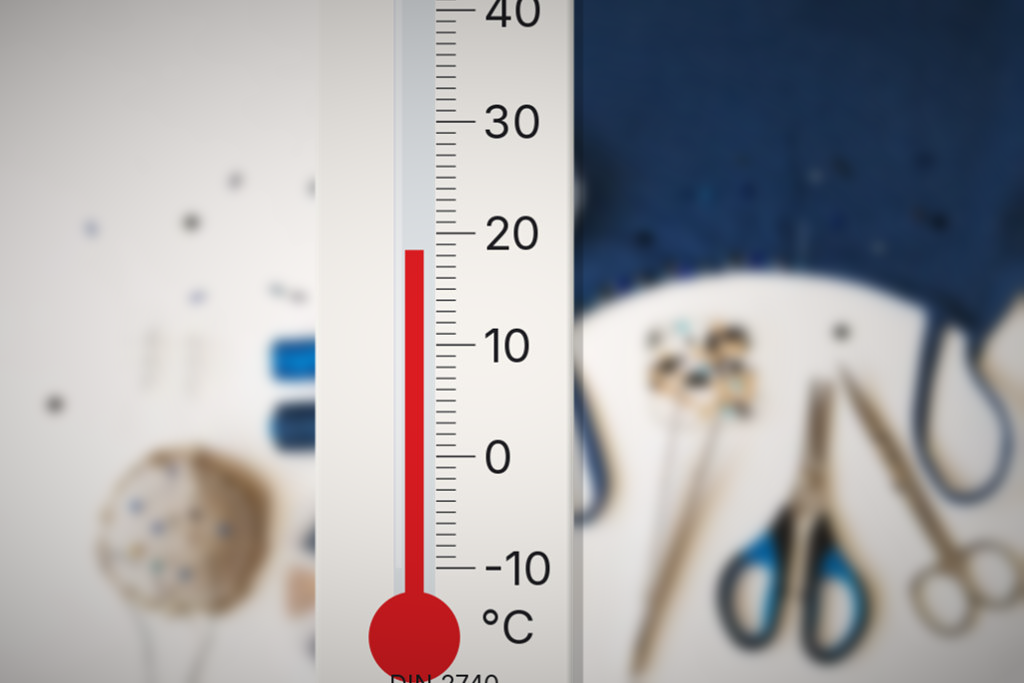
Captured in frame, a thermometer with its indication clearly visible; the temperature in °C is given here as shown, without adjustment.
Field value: 18.5 °C
